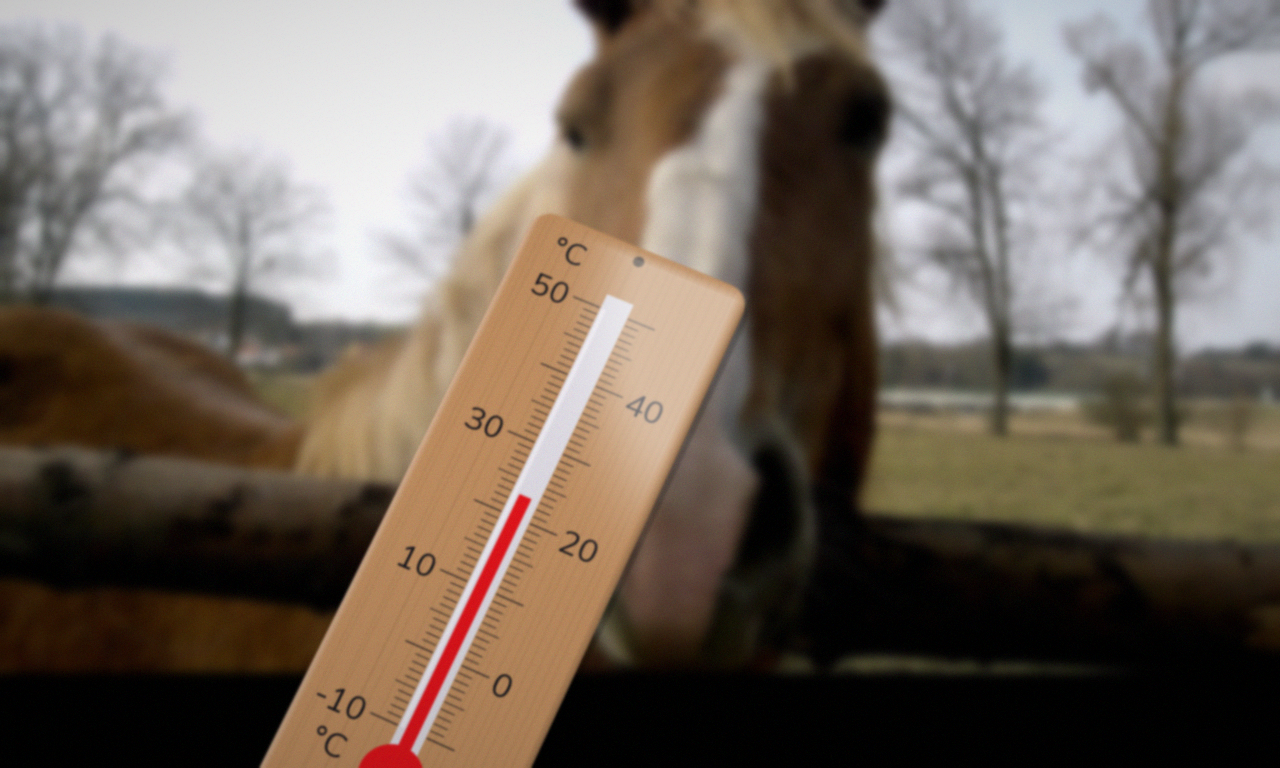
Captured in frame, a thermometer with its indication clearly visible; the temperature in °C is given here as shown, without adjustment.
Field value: 23 °C
